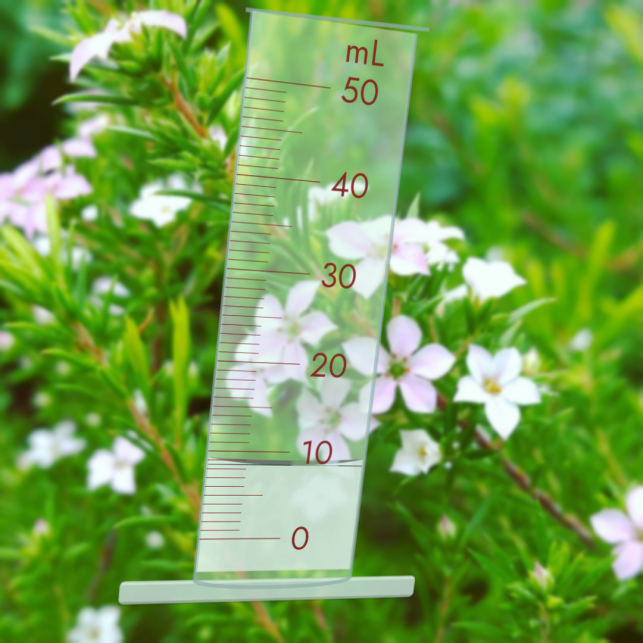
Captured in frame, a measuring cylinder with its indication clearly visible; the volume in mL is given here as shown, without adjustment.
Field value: 8.5 mL
